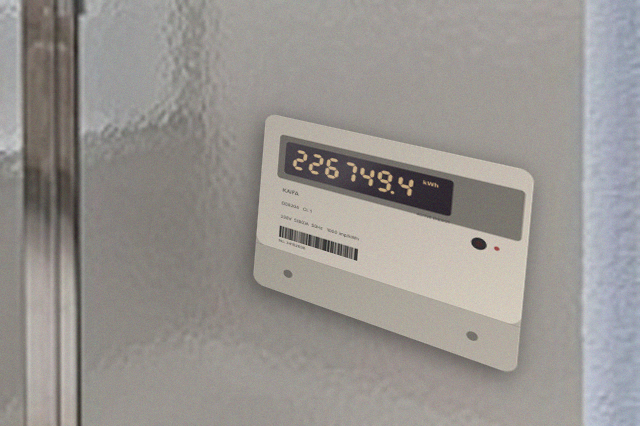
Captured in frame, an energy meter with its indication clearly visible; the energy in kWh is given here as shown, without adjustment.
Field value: 226749.4 kWh
